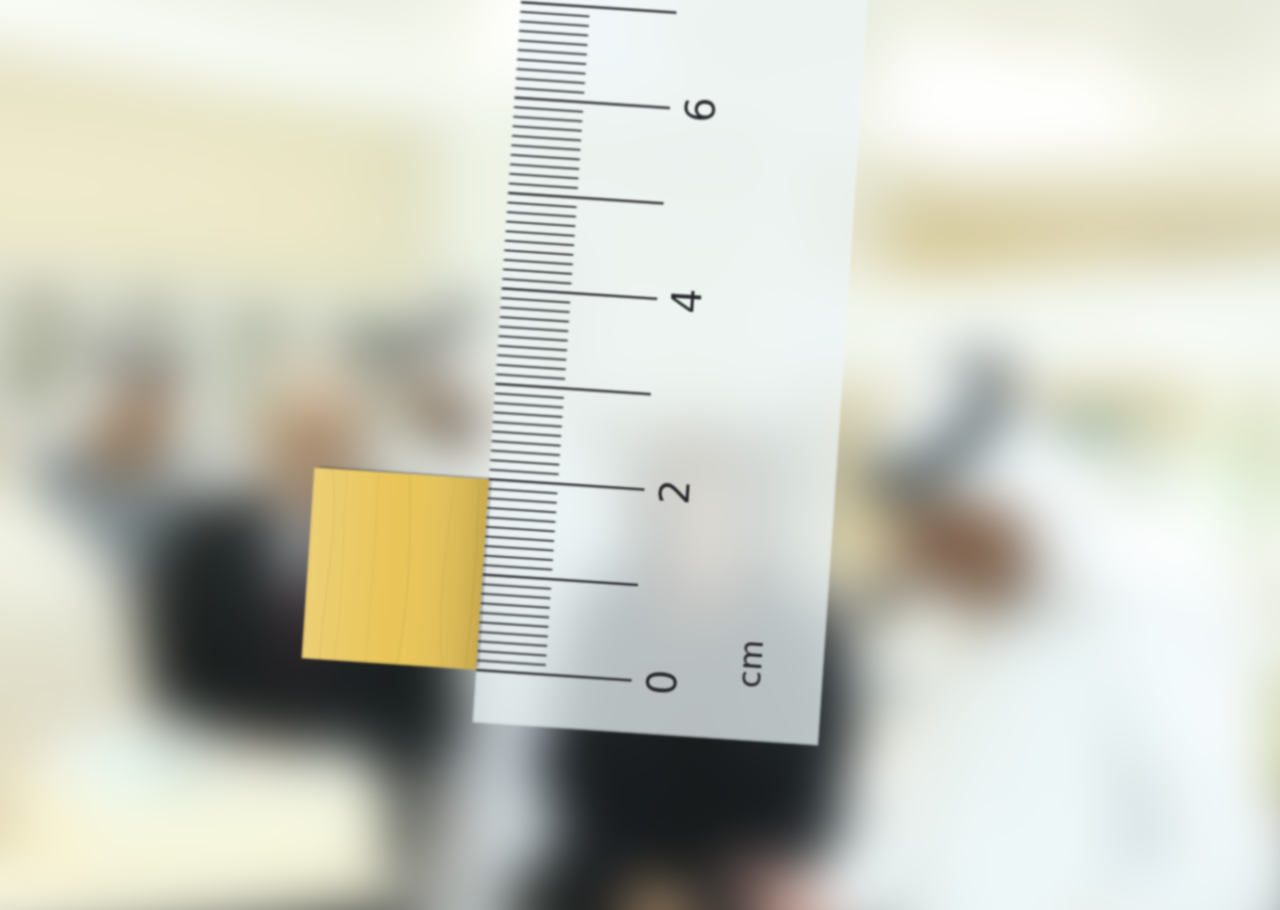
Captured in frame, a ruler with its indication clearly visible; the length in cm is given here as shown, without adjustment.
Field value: 2 cm
